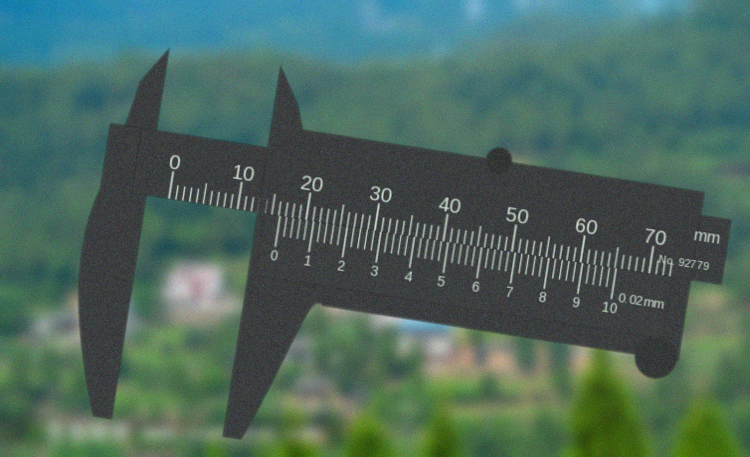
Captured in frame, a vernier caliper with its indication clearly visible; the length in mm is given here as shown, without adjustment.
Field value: 16.2 mm
